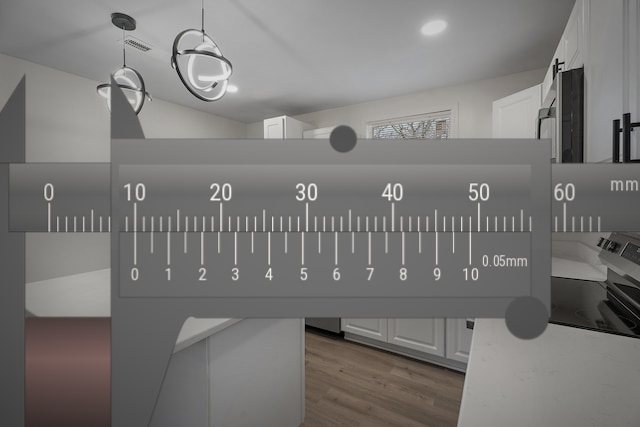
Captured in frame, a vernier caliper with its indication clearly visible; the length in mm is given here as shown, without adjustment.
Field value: 10.0 mm
